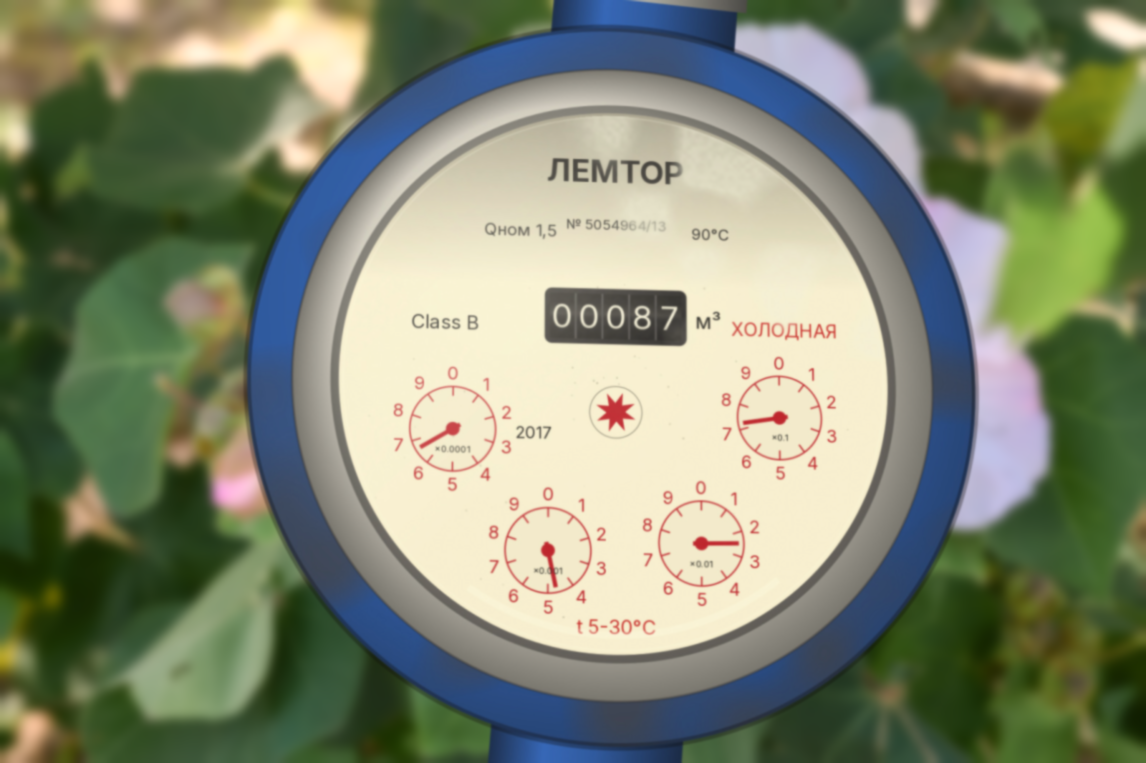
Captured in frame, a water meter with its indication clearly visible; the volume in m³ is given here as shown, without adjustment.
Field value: 87.7246 m³
